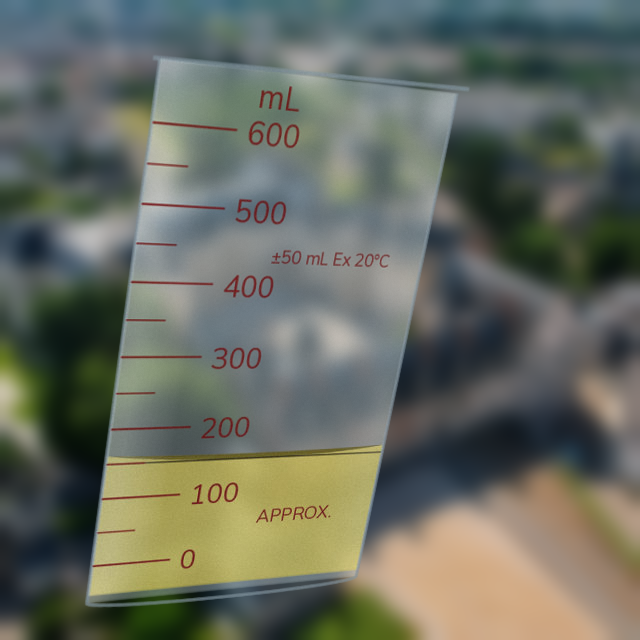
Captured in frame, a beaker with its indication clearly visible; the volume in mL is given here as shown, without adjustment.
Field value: 150 mL
